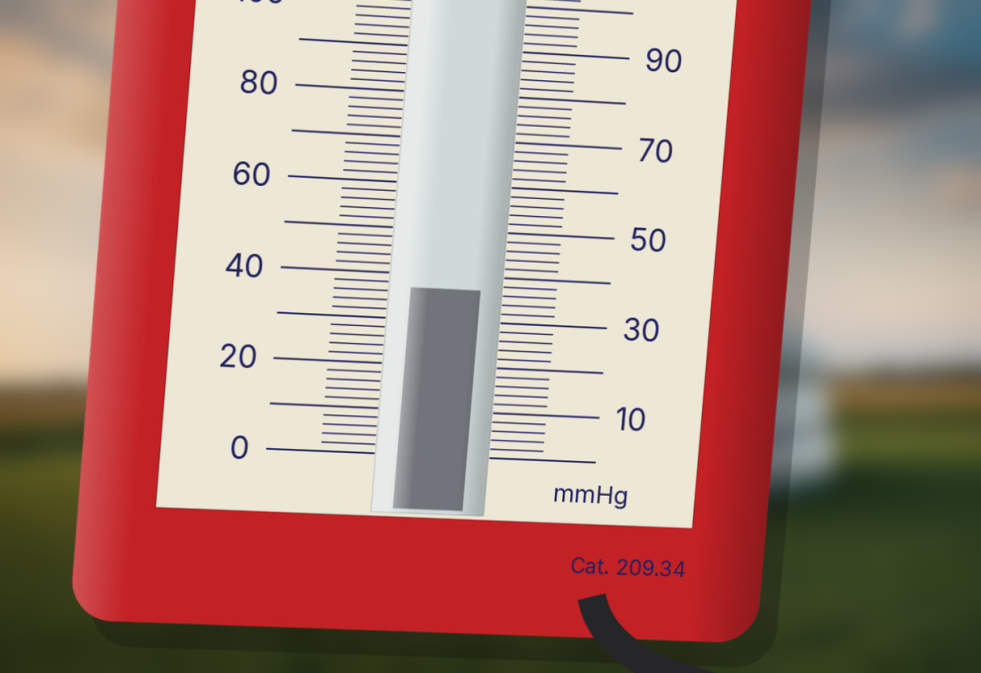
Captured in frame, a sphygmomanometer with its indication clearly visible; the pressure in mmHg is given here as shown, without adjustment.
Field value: 37 mmHg
